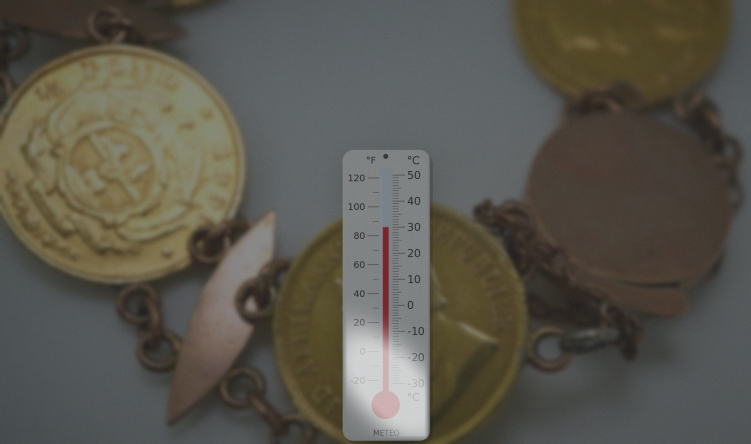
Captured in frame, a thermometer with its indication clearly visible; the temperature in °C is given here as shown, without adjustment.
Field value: 30 °C
